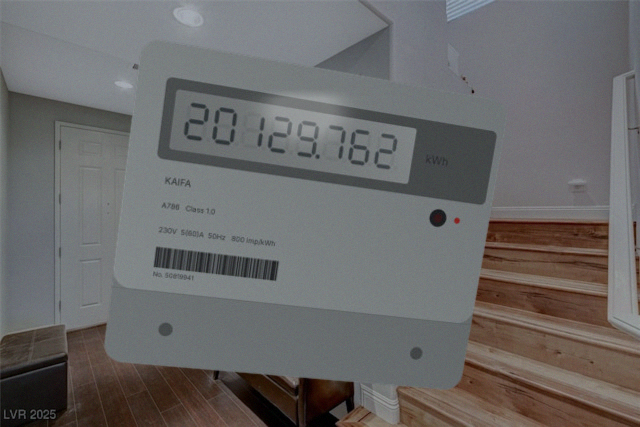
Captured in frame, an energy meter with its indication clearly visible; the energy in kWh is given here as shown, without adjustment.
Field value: 20129.762 kWh
